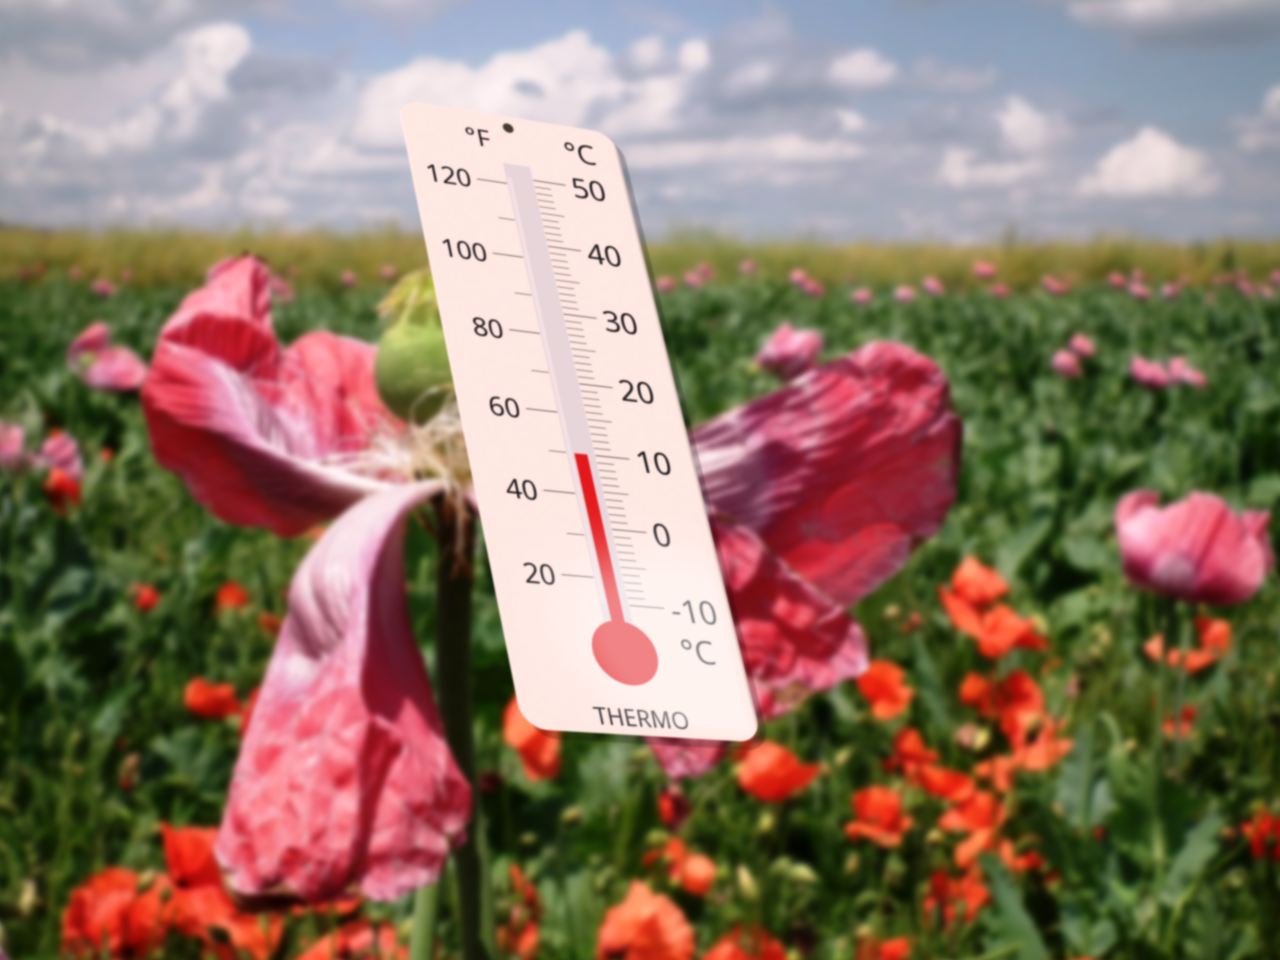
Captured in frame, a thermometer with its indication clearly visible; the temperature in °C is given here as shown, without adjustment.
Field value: 10 °C
